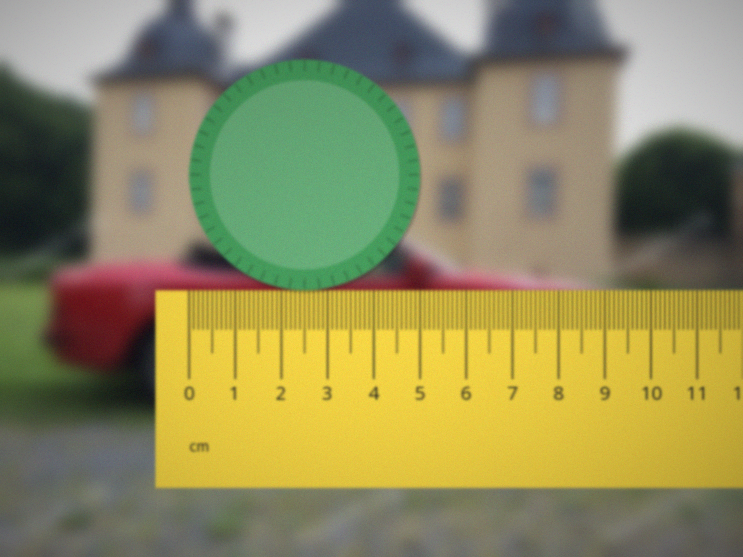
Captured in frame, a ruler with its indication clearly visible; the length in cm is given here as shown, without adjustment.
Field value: 5 cm
